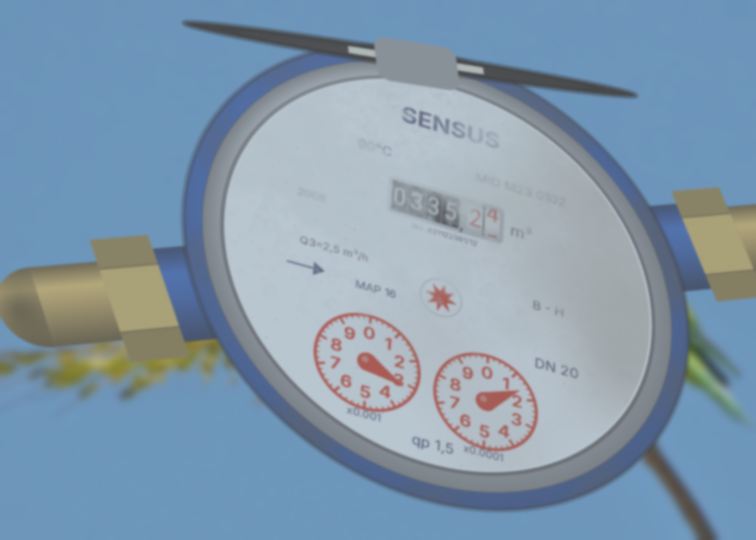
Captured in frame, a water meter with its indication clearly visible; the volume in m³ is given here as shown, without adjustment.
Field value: 335.2431 m³
